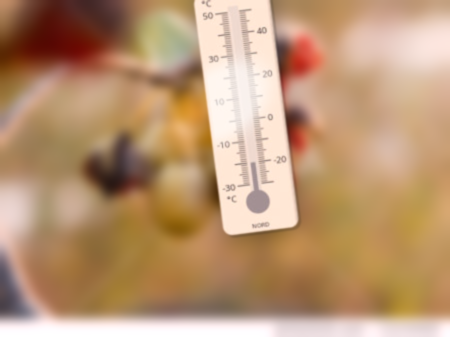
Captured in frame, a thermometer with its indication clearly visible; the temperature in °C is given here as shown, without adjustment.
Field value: -20 °C
